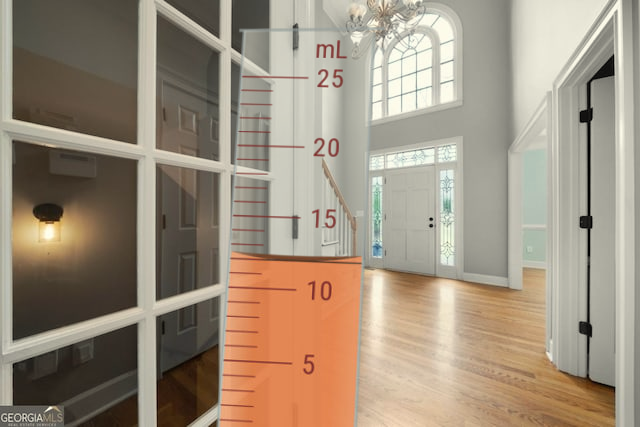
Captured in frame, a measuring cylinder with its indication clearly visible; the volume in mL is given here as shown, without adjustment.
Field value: 12 mL
